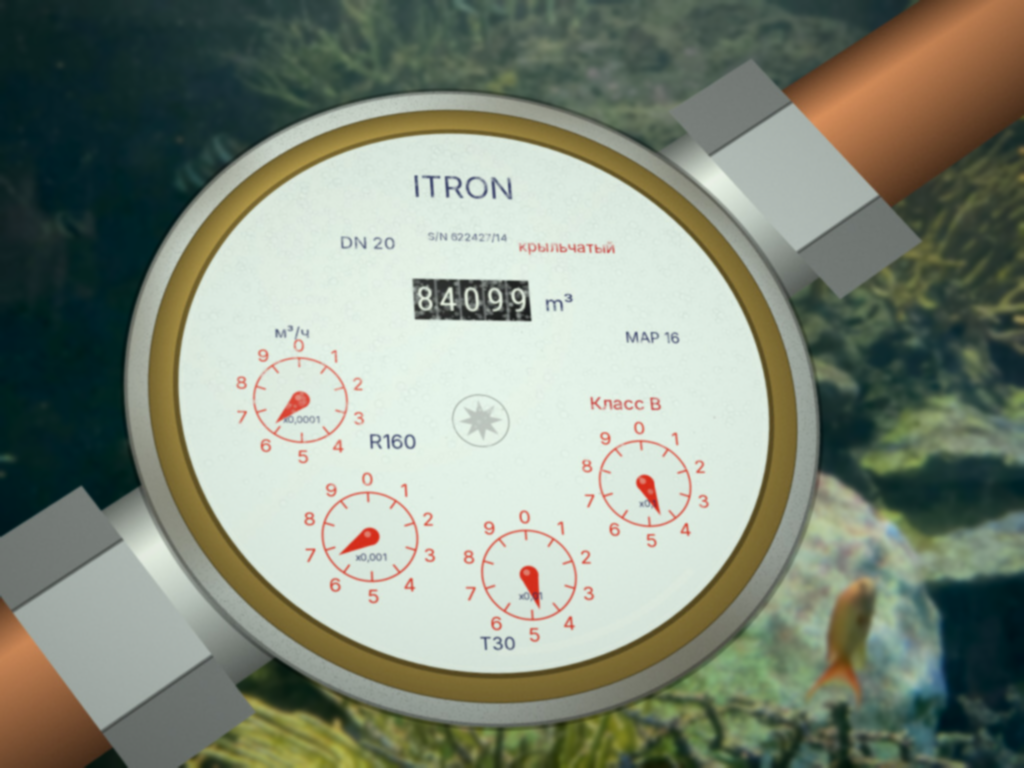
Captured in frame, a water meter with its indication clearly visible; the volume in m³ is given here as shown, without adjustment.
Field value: 84099.4466 m³
